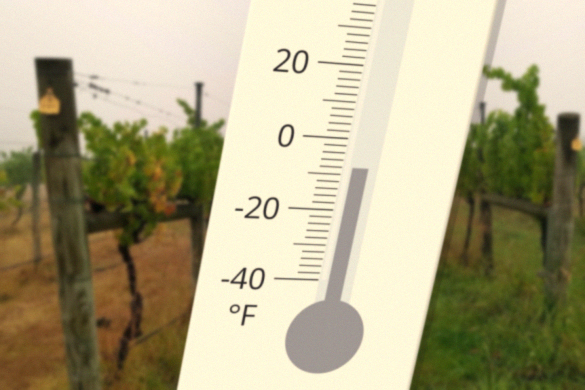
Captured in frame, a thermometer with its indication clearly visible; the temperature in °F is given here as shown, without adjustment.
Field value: -8 °F
